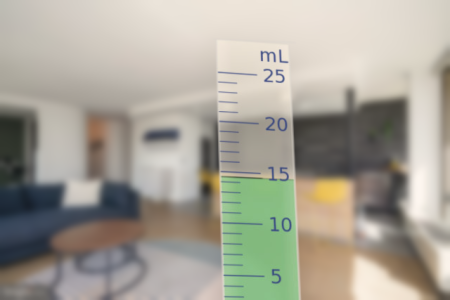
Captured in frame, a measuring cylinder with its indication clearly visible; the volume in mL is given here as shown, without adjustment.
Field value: 14.5 mL
